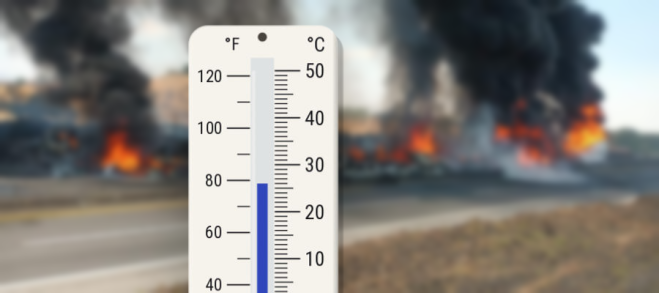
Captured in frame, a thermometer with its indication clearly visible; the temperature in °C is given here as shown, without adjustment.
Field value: 26 °C
